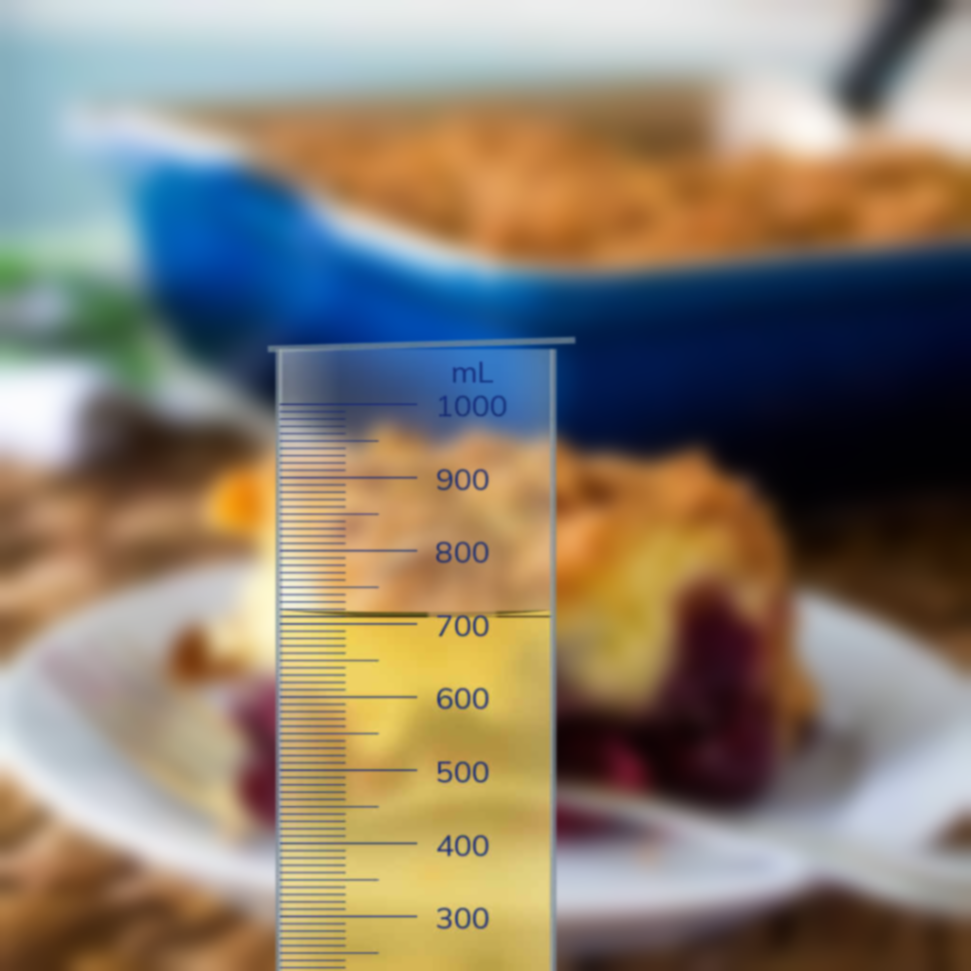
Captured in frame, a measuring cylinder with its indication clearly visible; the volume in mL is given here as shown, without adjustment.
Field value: 710 mL
